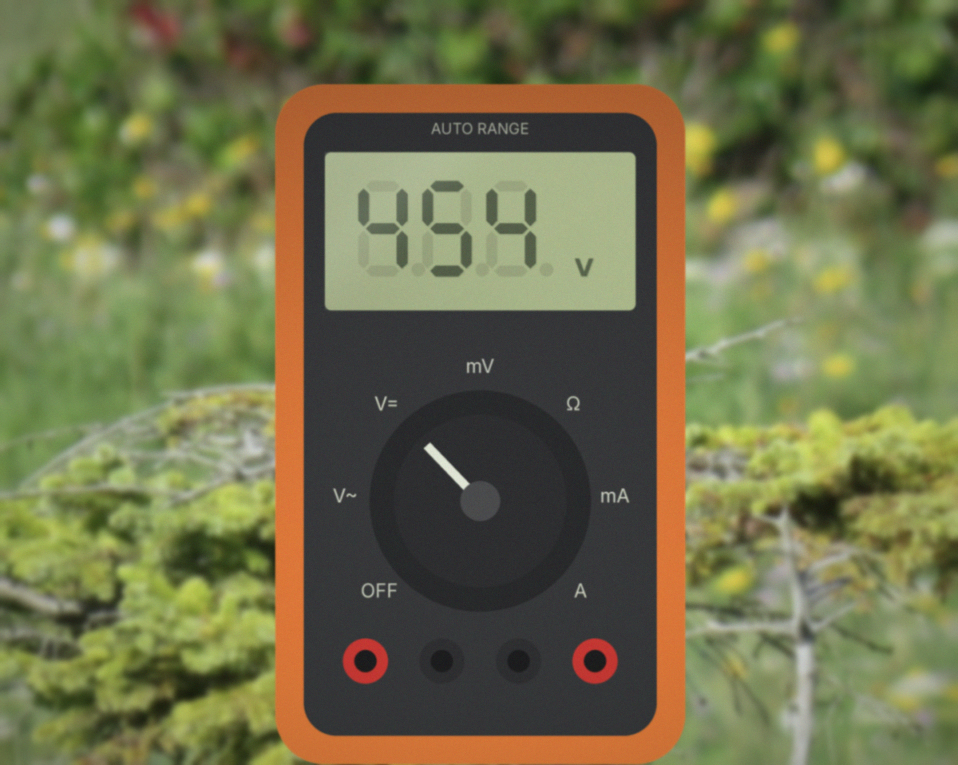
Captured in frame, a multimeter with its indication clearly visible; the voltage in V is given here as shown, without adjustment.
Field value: 454 V
